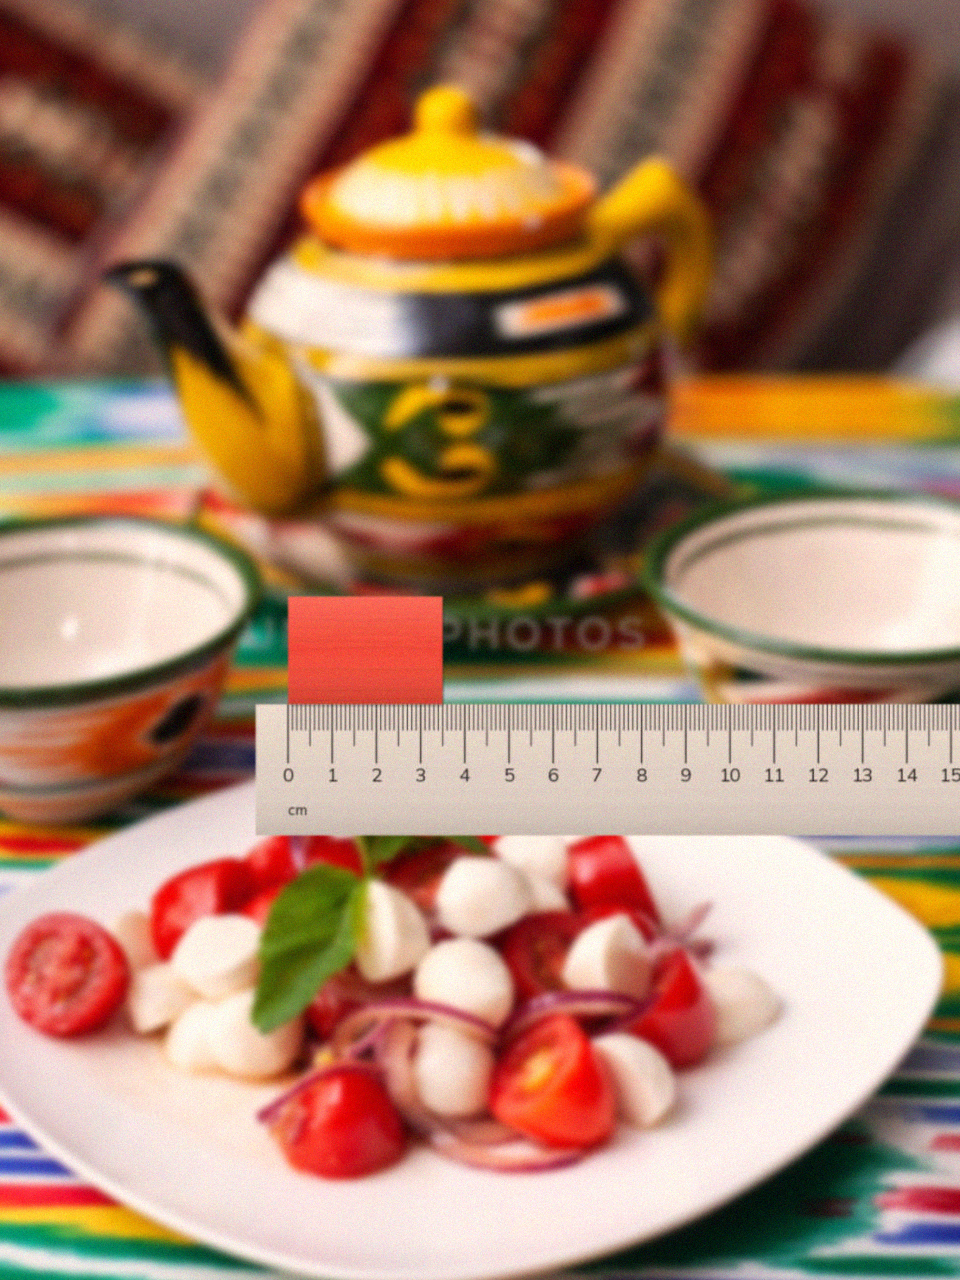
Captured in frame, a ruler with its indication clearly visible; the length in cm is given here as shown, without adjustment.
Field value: 3.5 cm
